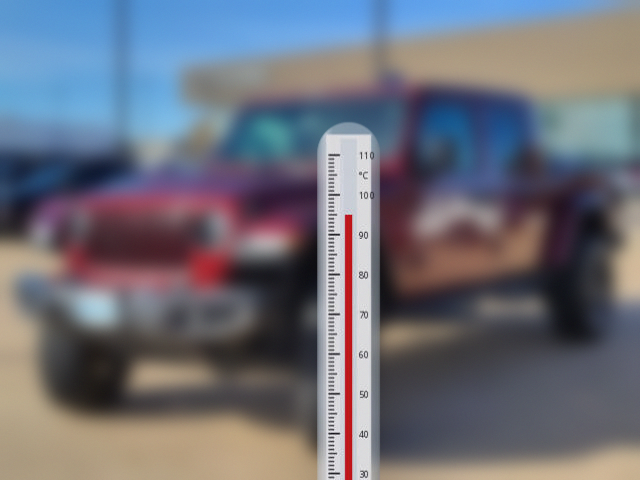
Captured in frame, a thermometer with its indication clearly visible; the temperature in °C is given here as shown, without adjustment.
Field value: 95 °C
